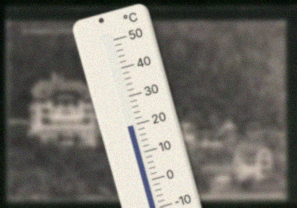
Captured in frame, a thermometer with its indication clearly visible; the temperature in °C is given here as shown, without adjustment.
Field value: 20 °C
